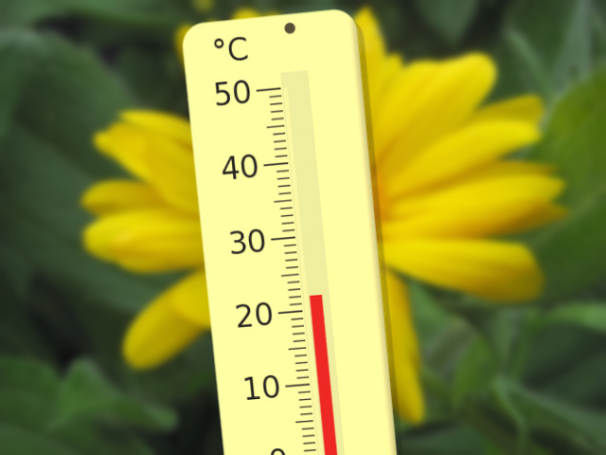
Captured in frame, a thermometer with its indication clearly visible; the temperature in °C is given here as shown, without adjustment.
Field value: 22 °C
